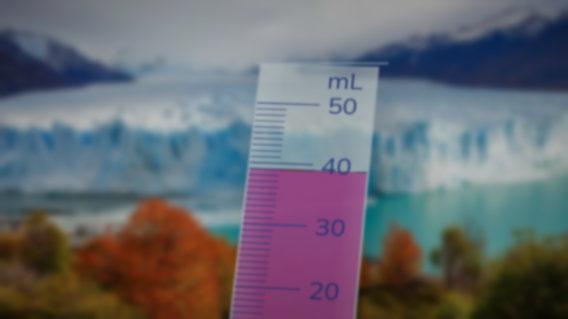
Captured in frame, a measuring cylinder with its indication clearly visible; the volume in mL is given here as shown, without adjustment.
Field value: 39 mL
